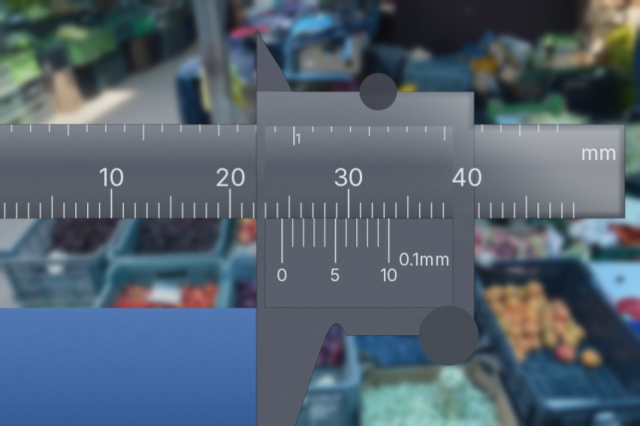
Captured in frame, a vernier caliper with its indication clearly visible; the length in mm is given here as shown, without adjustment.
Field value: 24.4 mm
